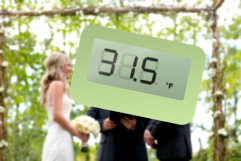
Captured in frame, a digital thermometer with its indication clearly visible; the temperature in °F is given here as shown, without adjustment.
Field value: 31.5 °F
